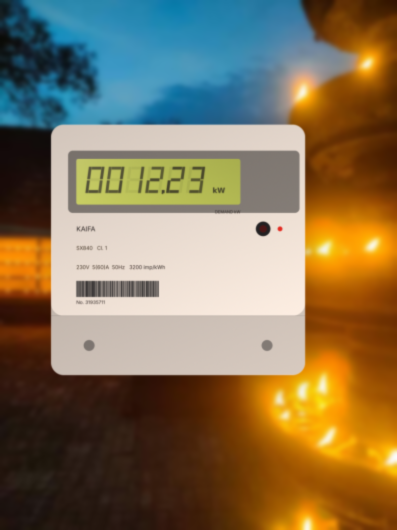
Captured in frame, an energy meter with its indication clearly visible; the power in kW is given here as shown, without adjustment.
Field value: 12.23 kW
